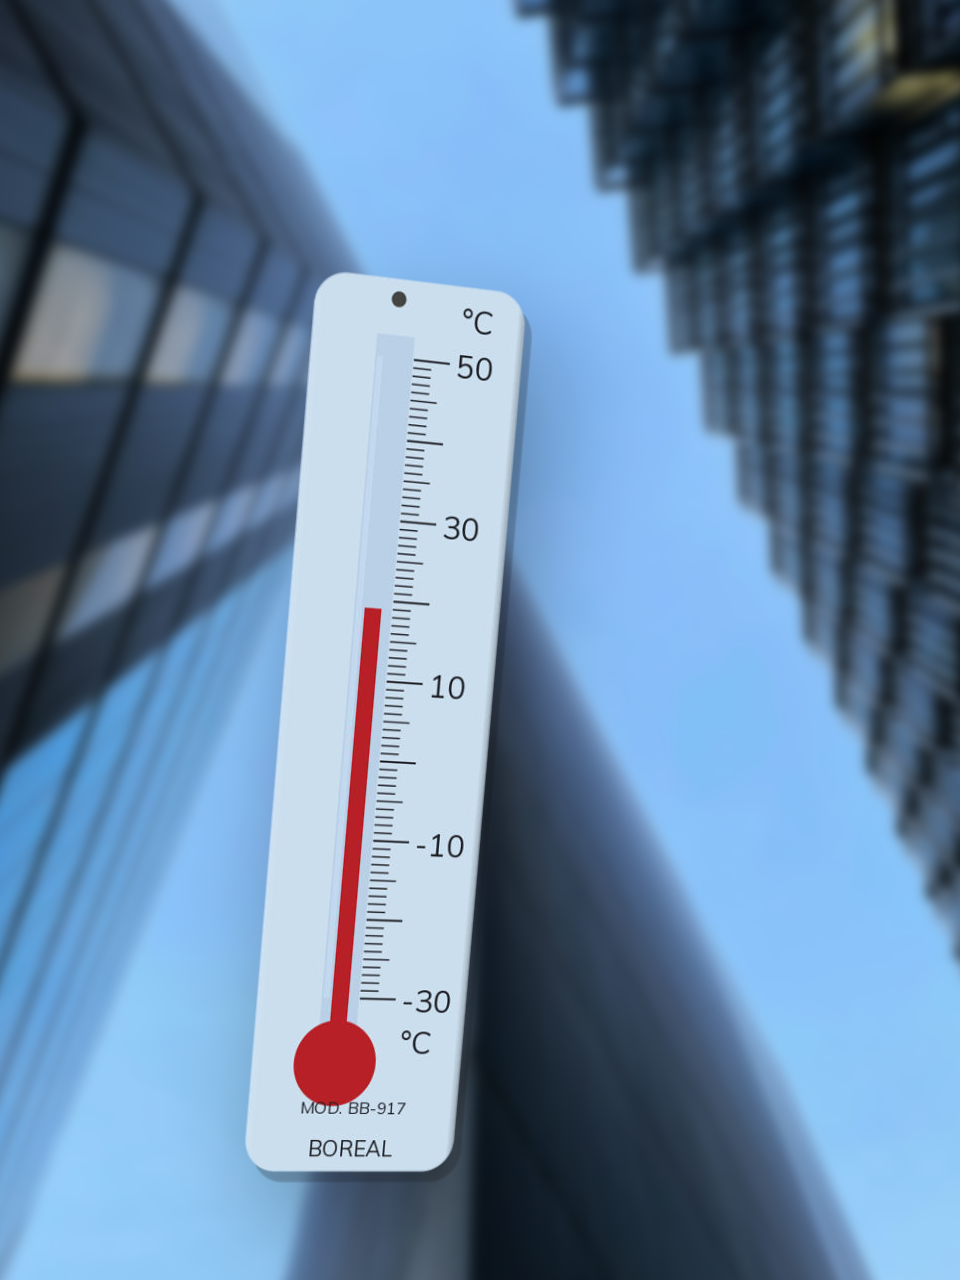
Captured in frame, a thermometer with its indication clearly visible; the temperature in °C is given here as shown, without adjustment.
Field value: 19 °C
